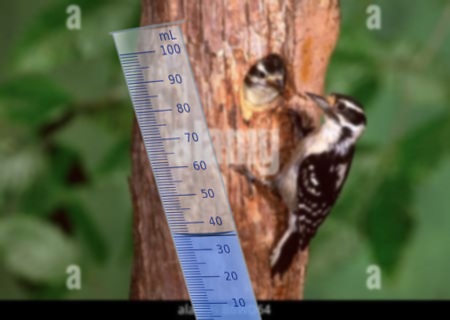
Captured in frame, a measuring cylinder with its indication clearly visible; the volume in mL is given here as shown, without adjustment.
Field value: 35 mL
